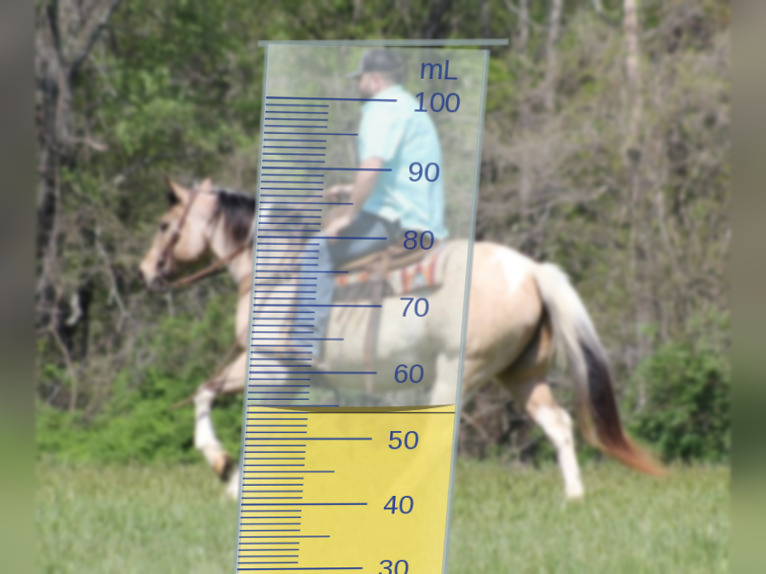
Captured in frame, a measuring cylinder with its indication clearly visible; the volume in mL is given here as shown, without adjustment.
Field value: 54 mL
